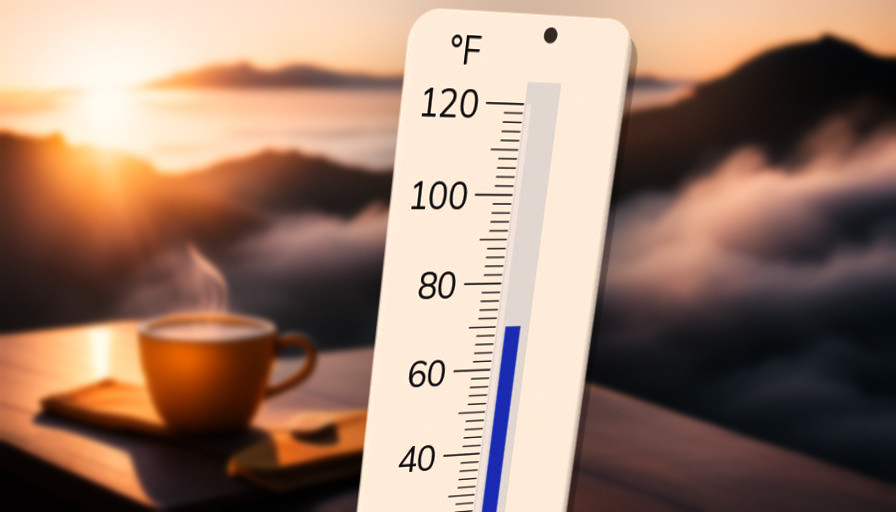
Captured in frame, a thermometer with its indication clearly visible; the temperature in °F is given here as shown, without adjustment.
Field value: 70 °F
